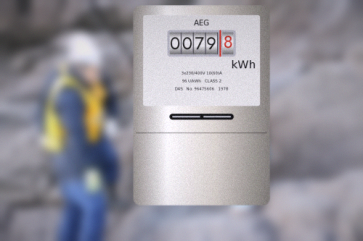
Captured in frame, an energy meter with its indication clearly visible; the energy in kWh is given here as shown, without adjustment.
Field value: 79.8 kWh
